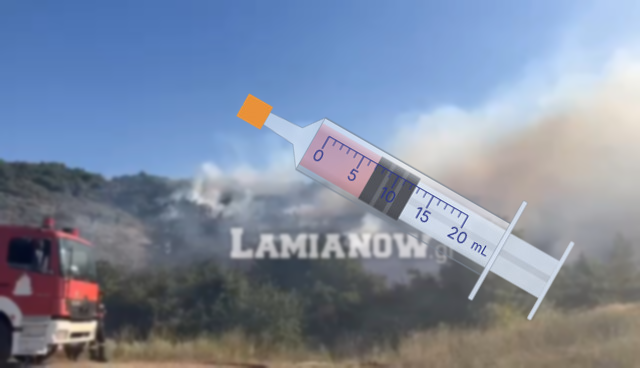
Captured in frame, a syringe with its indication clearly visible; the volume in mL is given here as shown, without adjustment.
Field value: 7 mL
